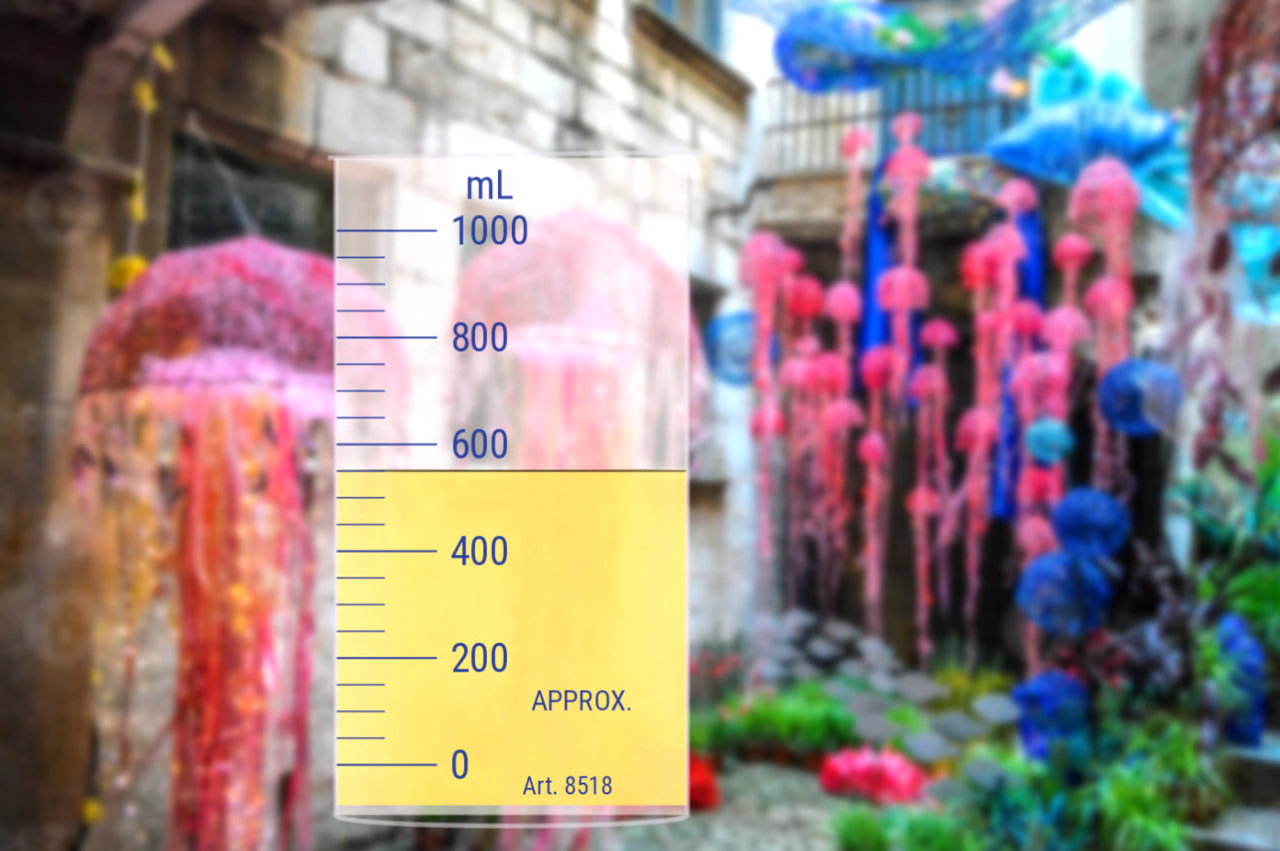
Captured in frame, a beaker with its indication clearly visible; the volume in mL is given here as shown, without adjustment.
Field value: 550 mL
